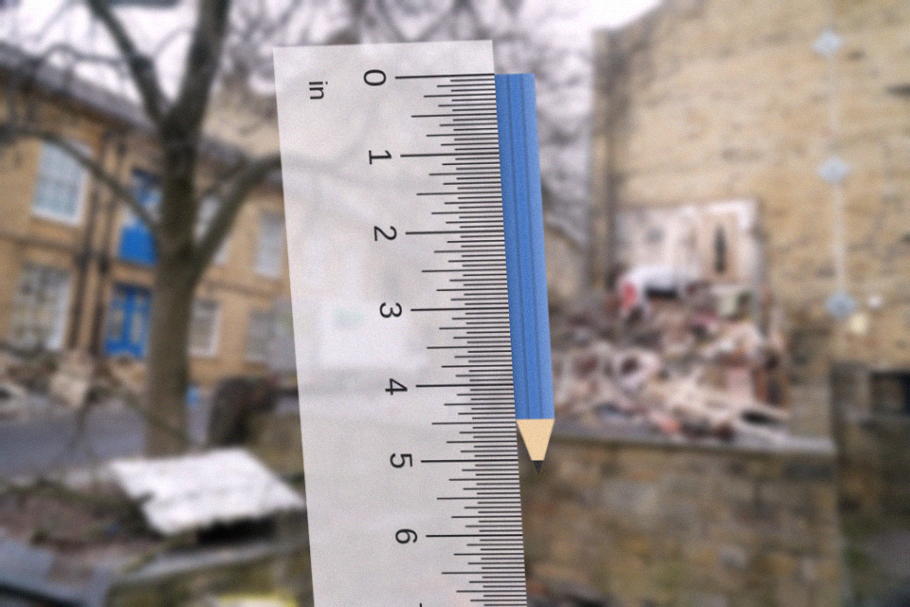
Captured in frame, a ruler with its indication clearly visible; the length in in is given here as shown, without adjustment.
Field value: 5.1875 in
